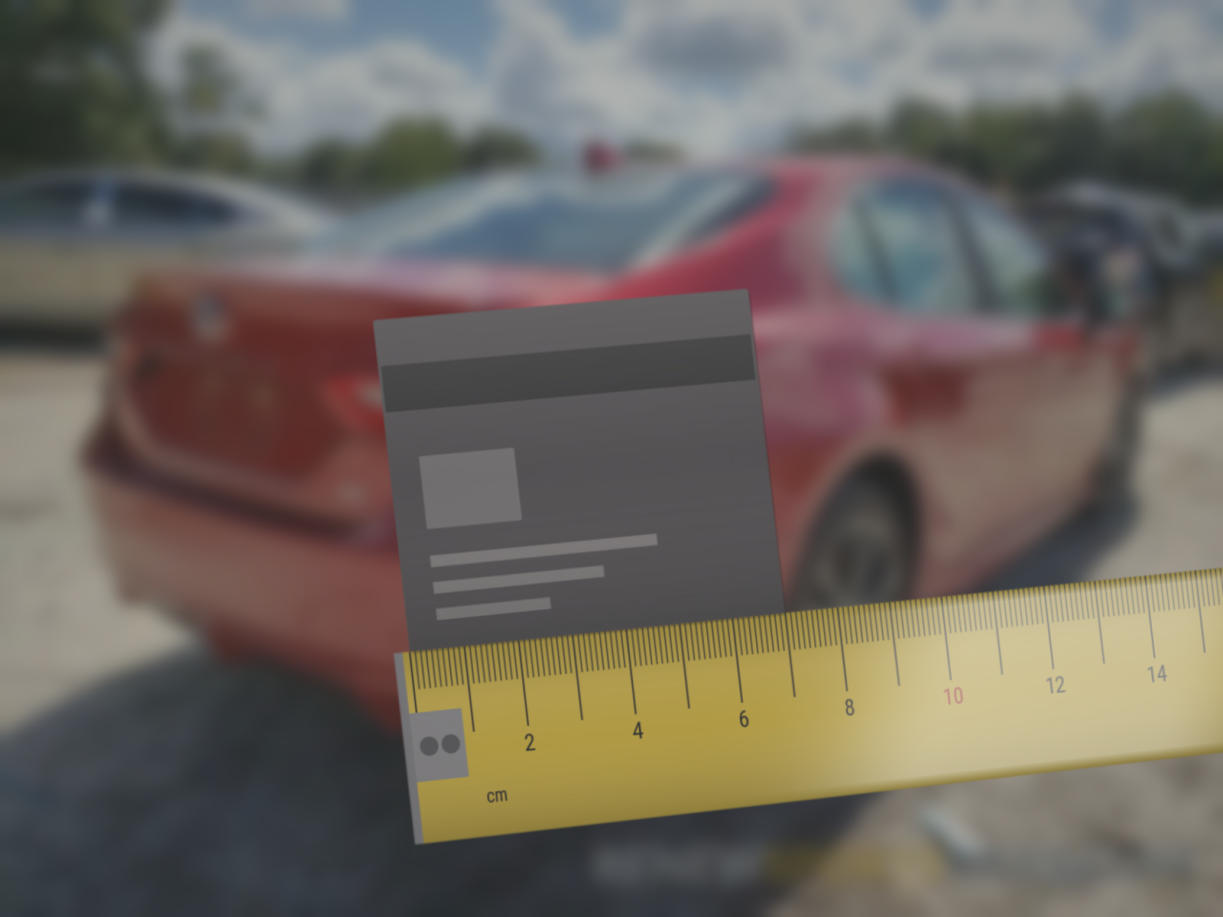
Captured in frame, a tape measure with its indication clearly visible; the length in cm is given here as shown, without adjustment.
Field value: 7 cm
